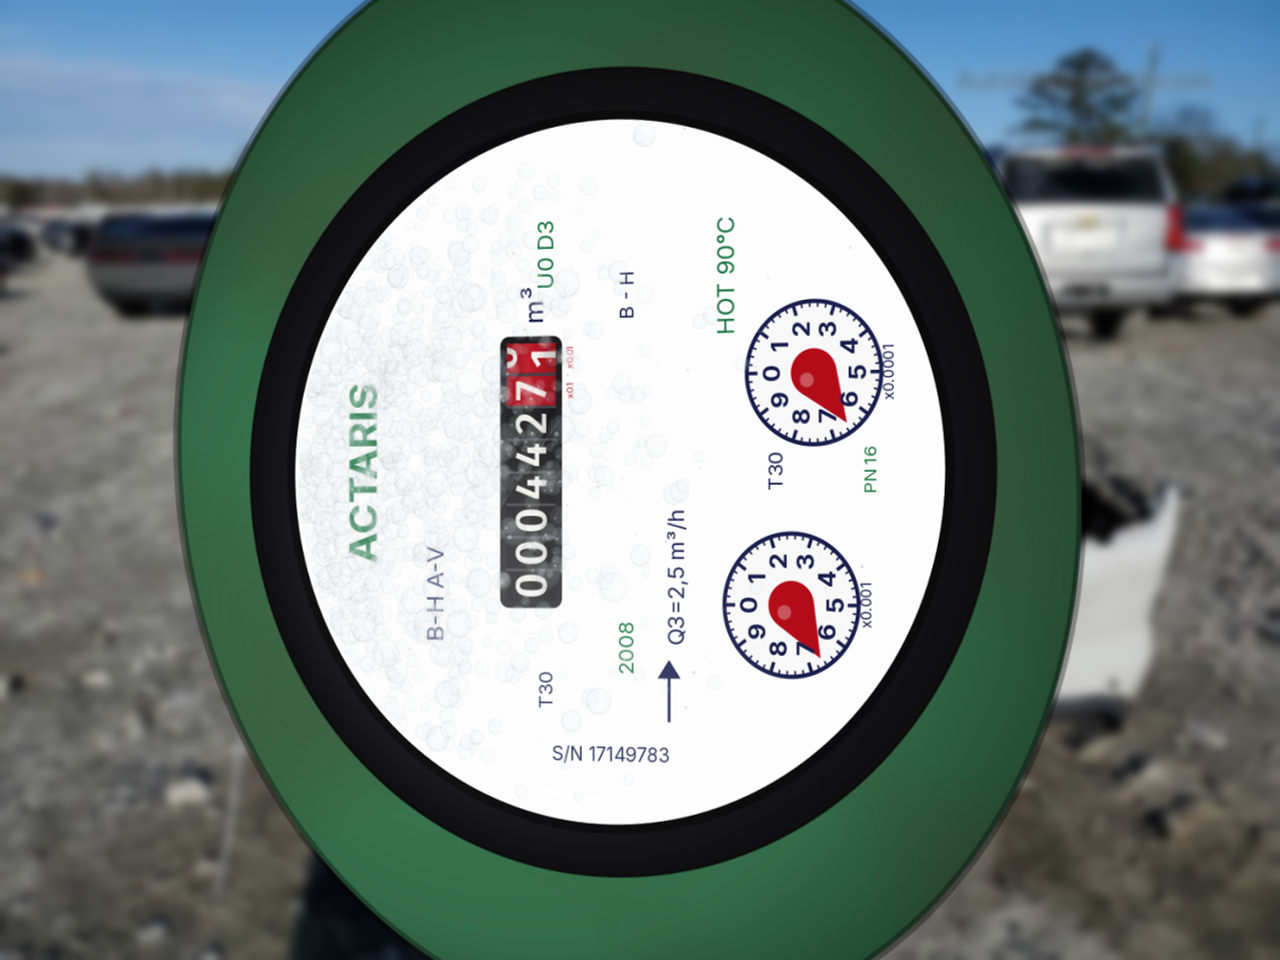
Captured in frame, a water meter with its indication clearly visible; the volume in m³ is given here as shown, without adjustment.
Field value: 442.7066 m³
